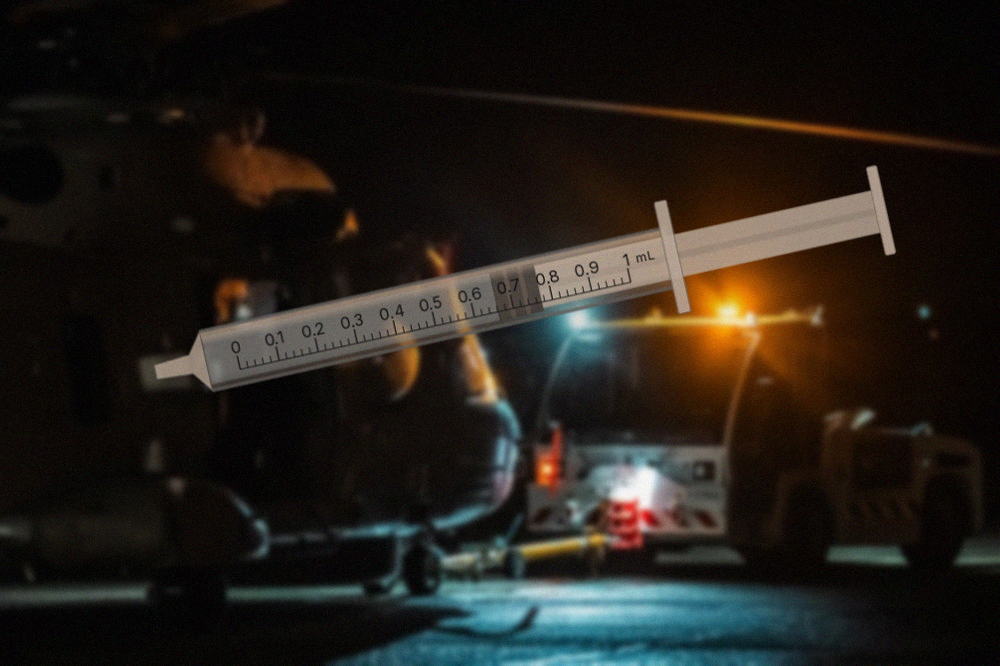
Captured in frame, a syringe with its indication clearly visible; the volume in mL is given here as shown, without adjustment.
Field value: 0.66 mL
